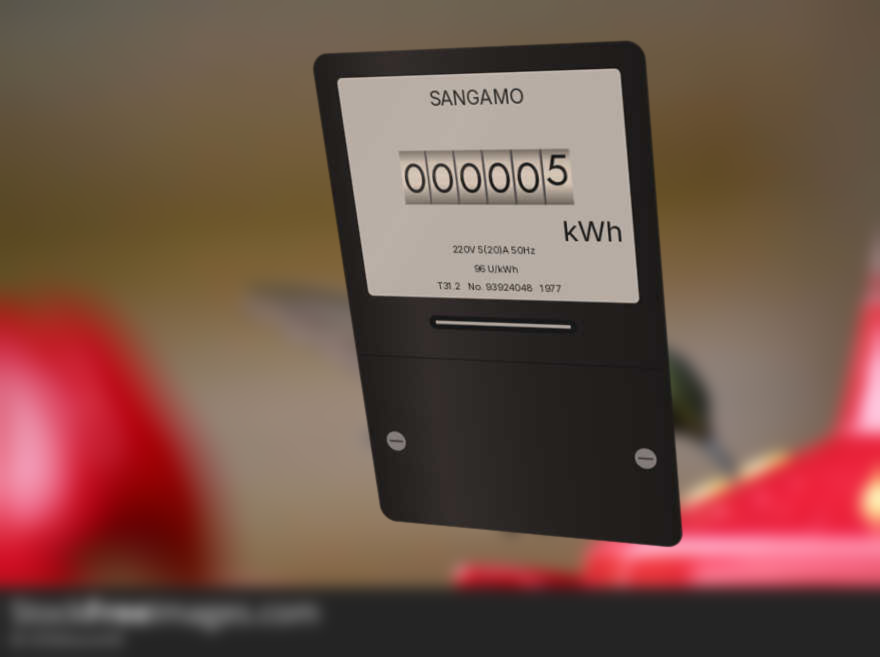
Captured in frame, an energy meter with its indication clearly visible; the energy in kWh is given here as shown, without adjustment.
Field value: 5 kWh
